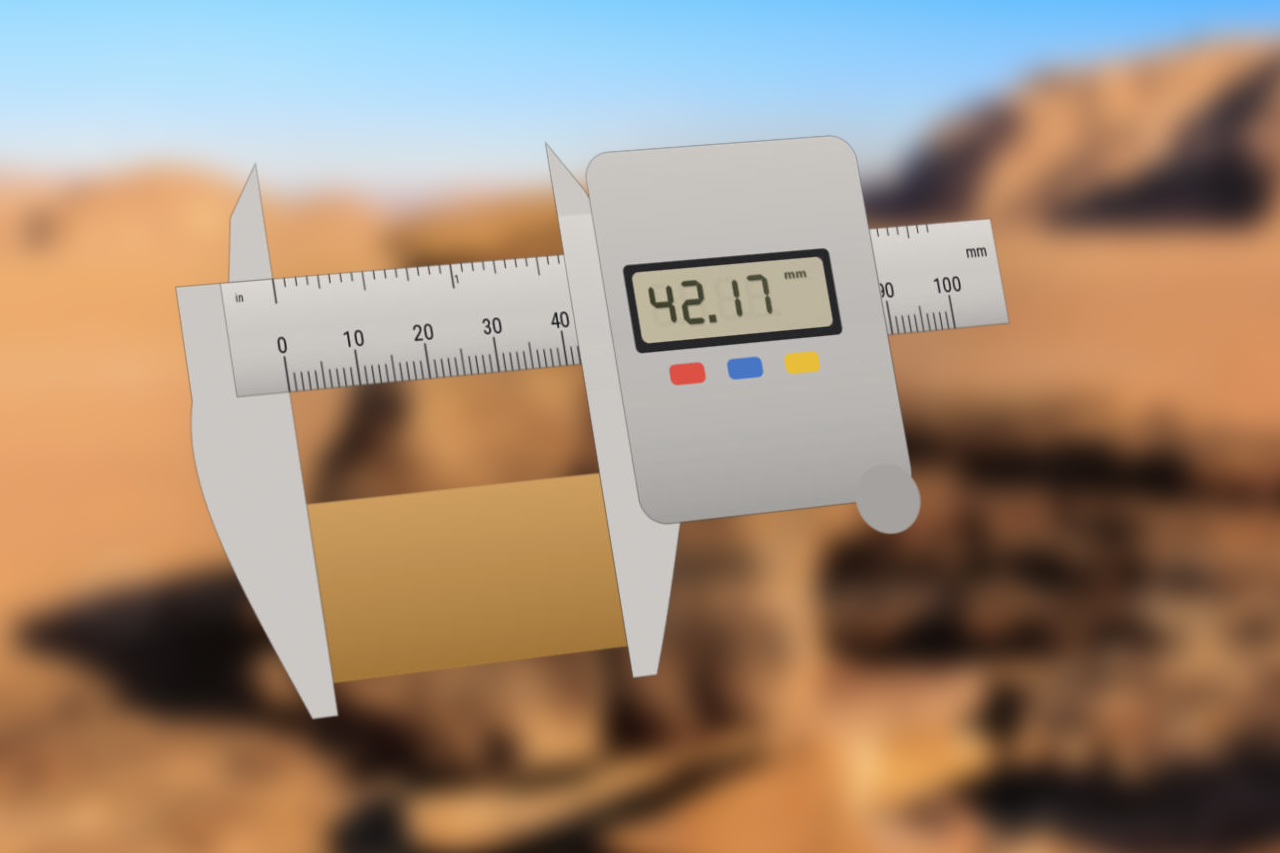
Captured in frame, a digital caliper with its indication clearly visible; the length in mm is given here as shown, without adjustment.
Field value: 42.17 mm
